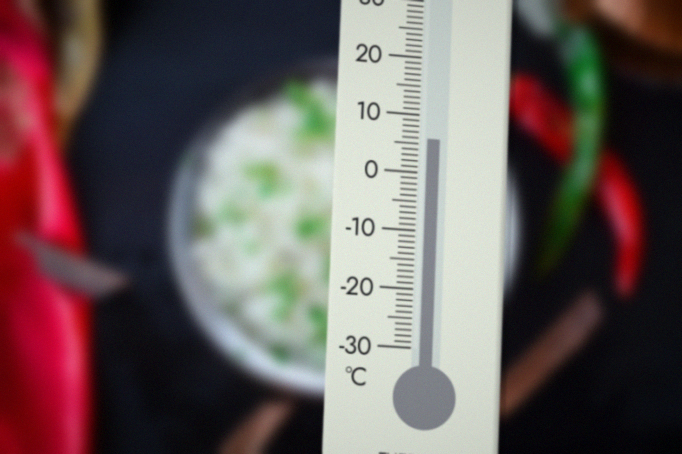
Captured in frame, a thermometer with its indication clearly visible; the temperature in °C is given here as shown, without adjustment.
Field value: 6 °C
